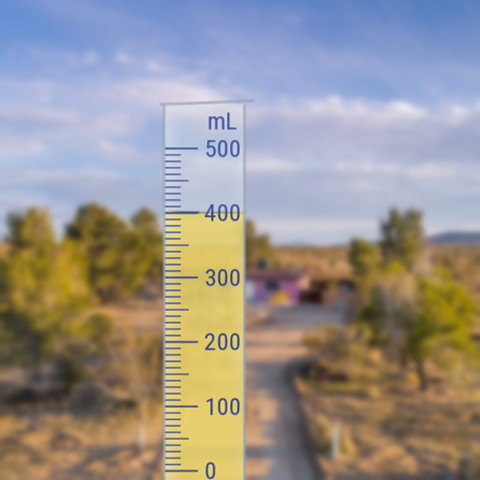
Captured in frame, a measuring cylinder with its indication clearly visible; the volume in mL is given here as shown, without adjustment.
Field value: 400 mL
